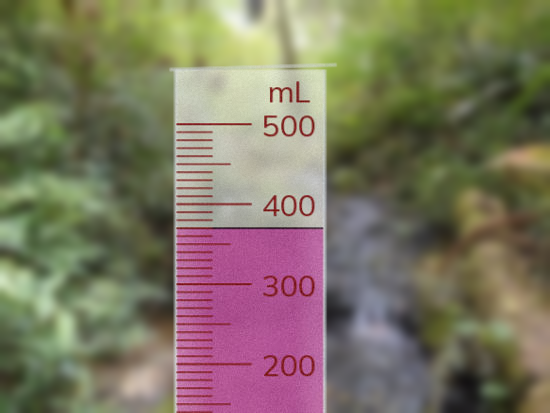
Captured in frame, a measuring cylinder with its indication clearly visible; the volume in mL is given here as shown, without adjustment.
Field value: 370 mL
